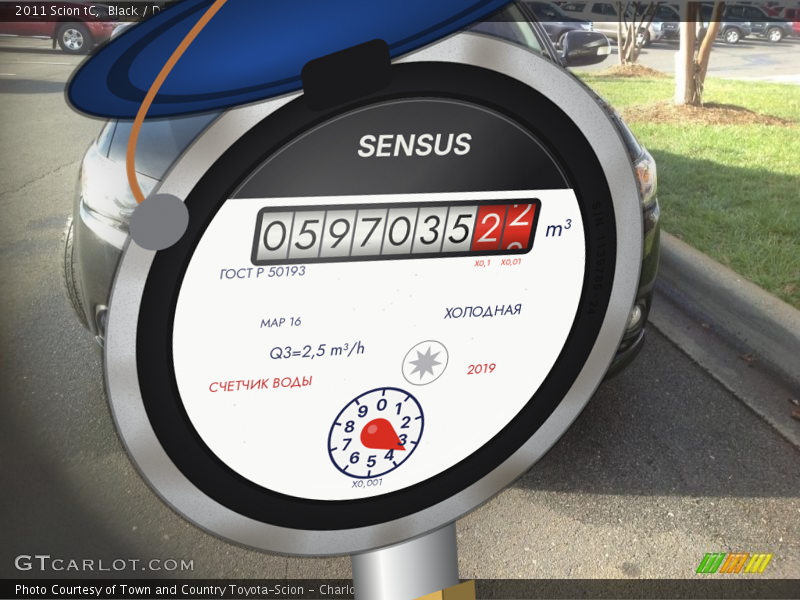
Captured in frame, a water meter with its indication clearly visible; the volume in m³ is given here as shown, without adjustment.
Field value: 597035.223 m³
